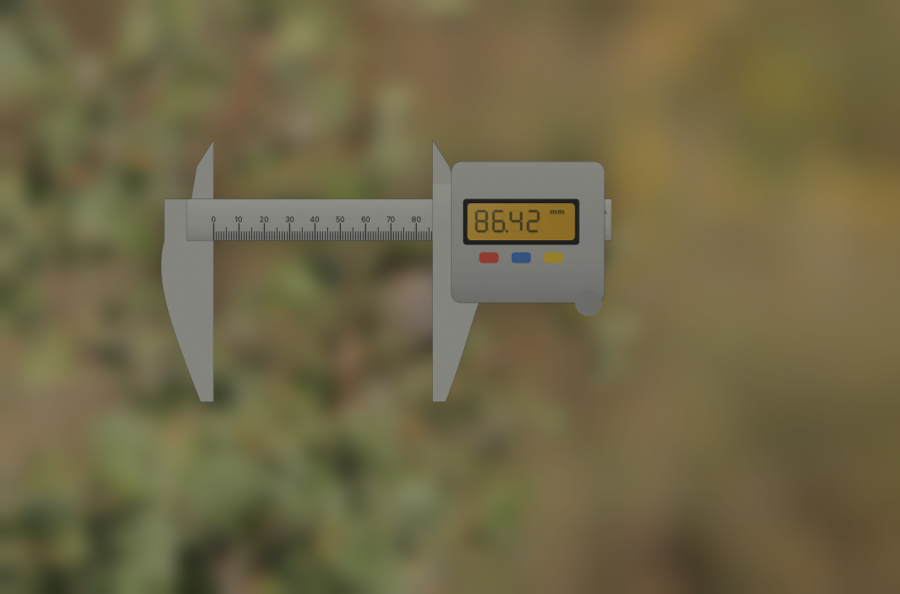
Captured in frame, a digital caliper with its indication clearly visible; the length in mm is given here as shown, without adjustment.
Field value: 86.42 mm
